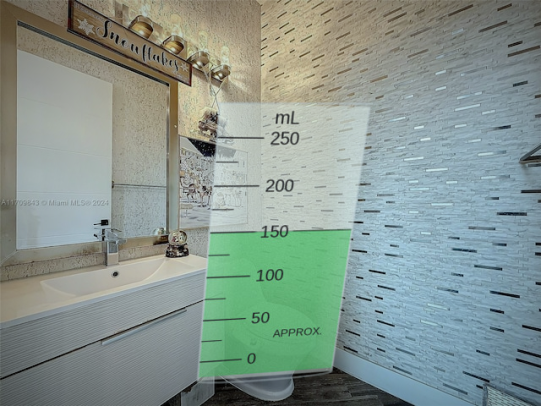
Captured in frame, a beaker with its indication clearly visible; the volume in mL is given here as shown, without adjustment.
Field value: 150 mL
